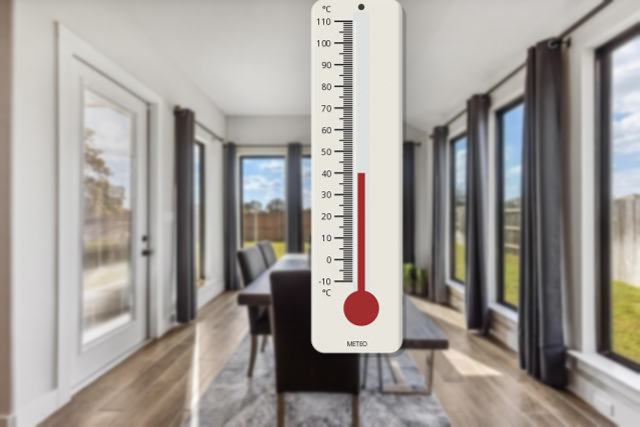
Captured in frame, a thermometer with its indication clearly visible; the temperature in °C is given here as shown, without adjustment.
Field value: 40 °C
